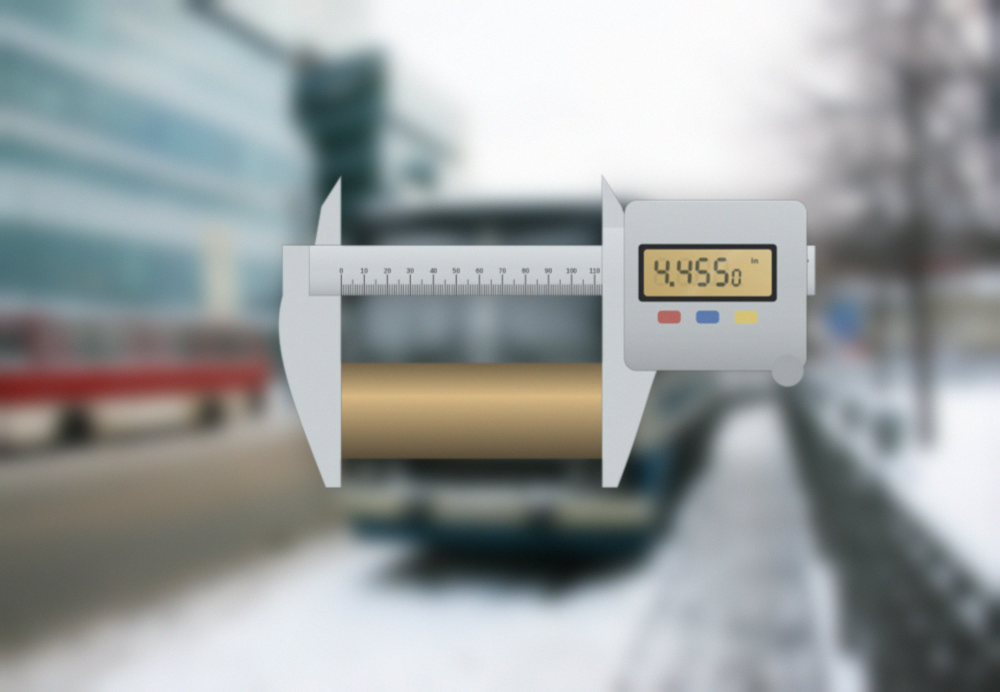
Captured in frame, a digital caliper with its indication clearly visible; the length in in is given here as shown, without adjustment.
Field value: 4.4550 in
